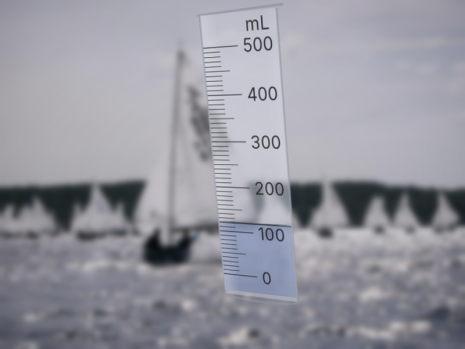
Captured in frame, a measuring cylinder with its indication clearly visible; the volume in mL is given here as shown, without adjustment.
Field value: 120 mL
